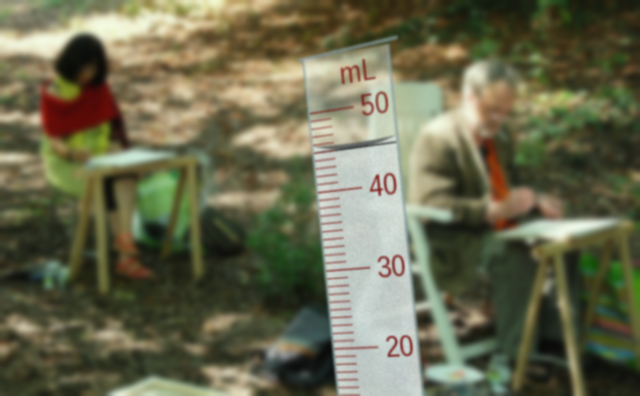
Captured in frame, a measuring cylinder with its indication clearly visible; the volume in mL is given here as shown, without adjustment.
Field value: 45 mL
